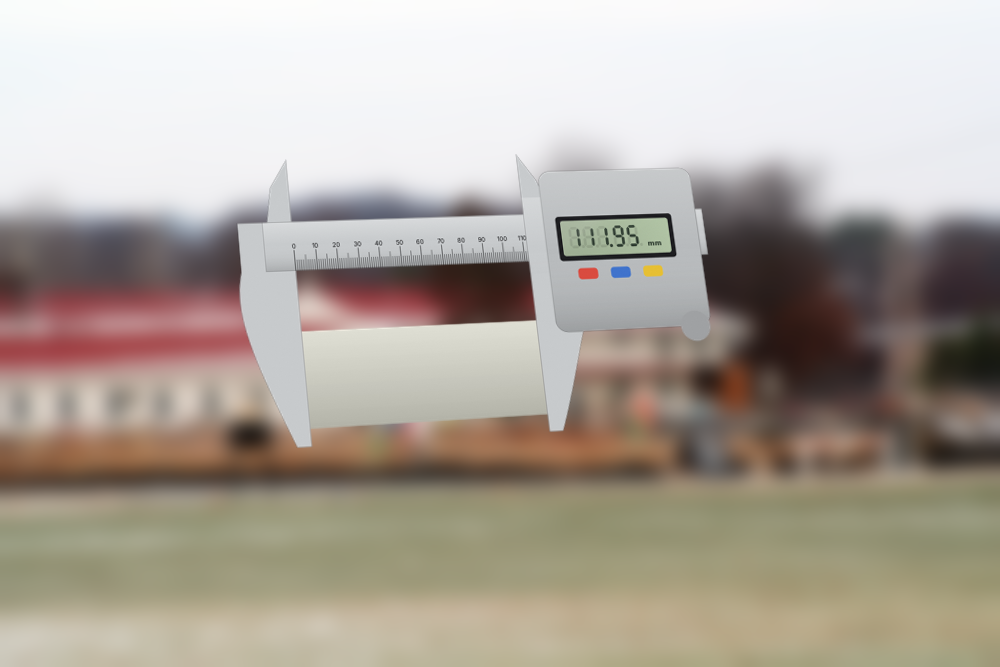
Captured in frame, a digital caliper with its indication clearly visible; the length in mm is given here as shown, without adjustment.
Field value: 111.95 mm
